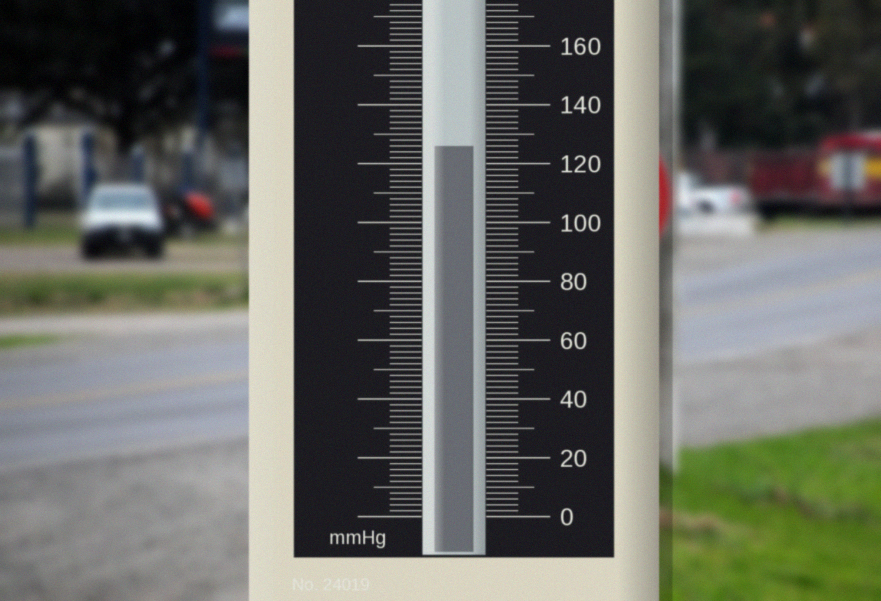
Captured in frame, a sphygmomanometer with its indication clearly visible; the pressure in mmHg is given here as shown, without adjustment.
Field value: 126 mmHg
